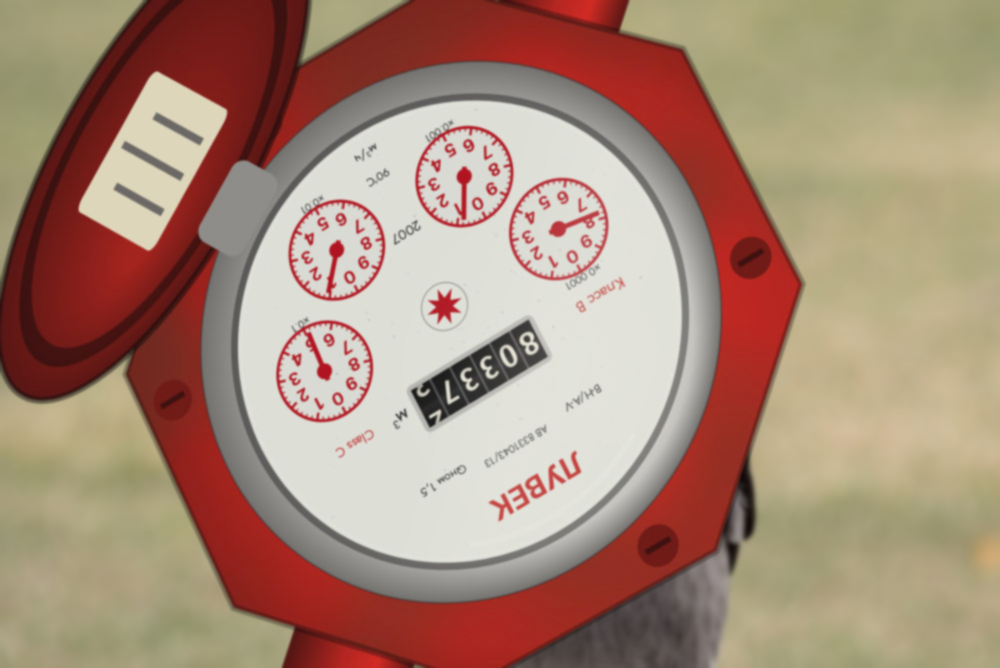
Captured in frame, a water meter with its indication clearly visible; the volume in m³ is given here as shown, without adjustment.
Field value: 803372.5107 m³
